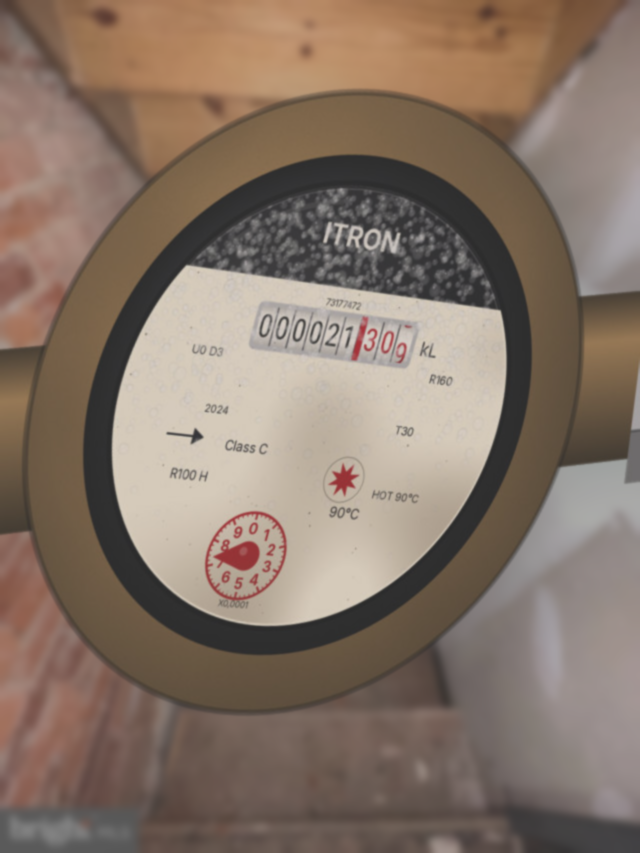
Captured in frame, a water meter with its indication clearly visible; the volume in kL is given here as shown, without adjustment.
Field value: 21.3087 kL
